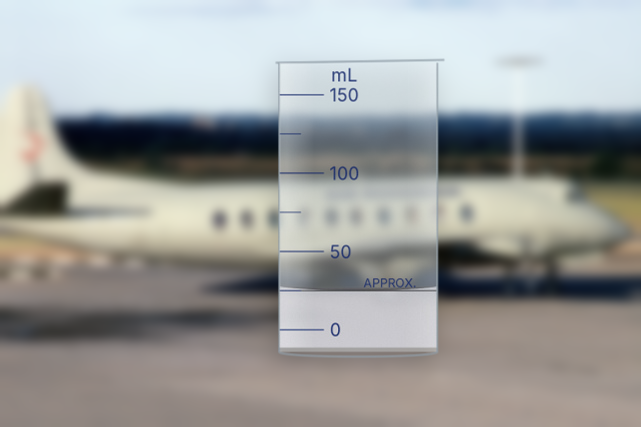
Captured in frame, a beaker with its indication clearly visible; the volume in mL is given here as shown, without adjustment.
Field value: 25 mL
